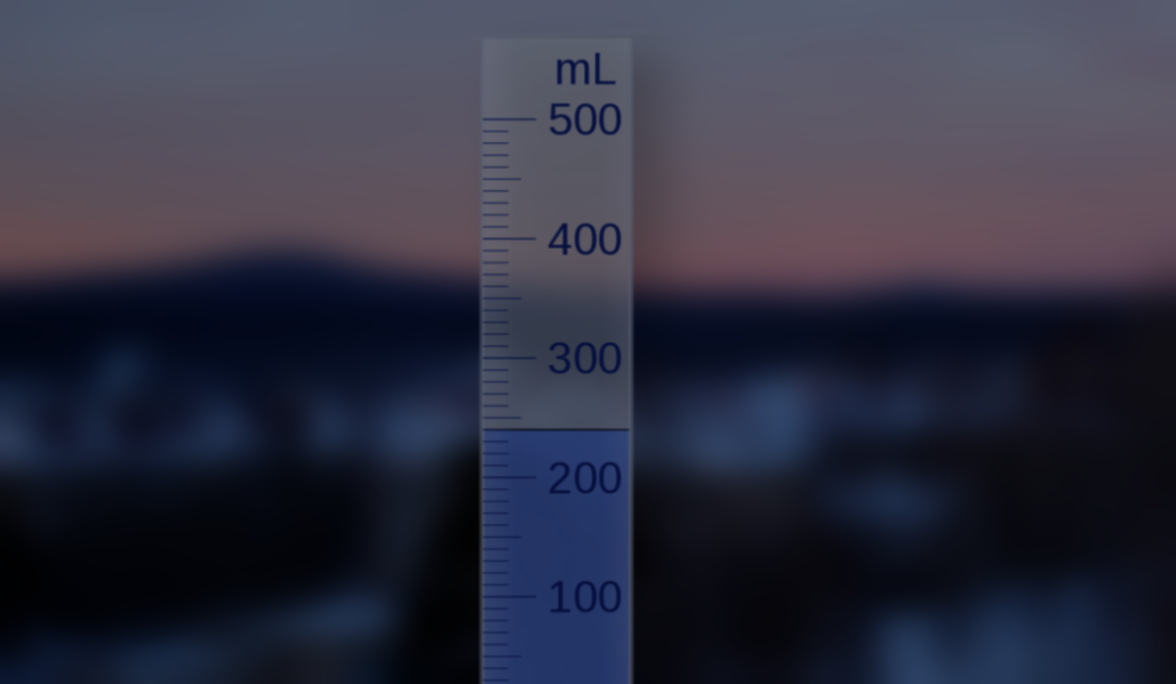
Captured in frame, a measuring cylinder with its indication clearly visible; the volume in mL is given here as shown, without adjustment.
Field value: 240 mL
